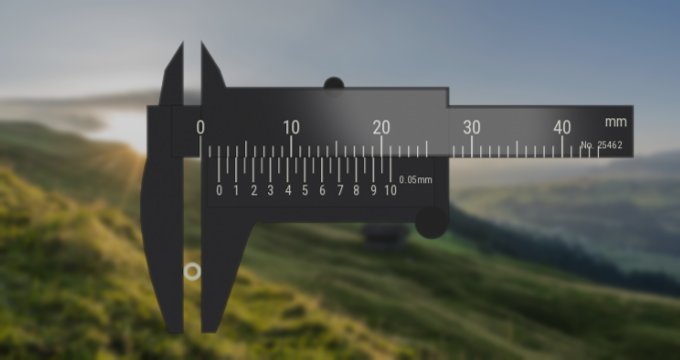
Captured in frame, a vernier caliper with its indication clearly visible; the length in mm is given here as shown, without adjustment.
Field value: 2.0 mm
